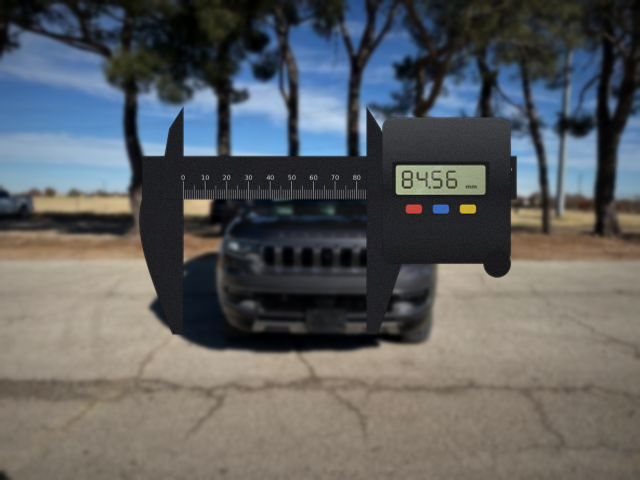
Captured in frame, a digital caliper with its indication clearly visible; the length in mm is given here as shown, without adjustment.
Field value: 84.56 mm
